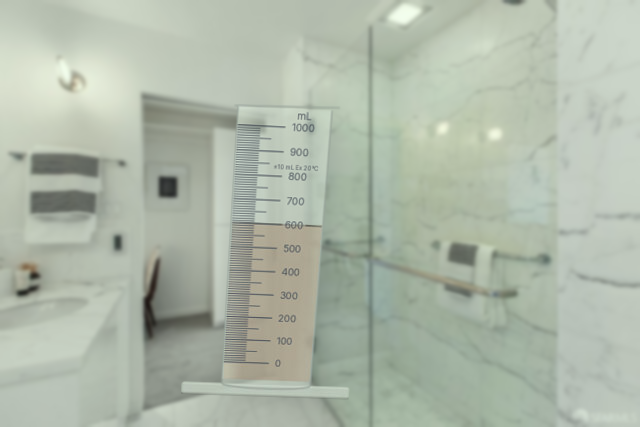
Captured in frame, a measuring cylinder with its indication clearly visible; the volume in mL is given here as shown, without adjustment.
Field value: 600 mL
